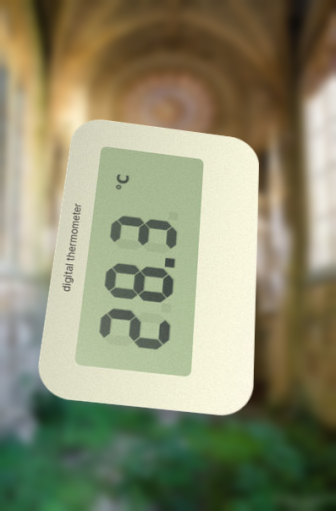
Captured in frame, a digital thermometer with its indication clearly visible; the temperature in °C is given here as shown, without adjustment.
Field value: 28.3 °C
